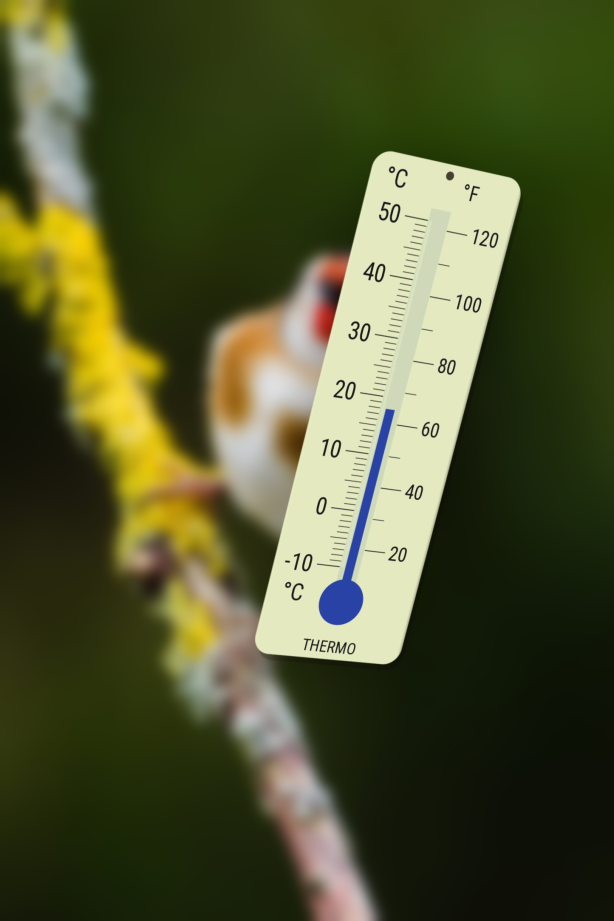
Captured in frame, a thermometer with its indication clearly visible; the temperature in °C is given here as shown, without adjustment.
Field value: 18 °C
